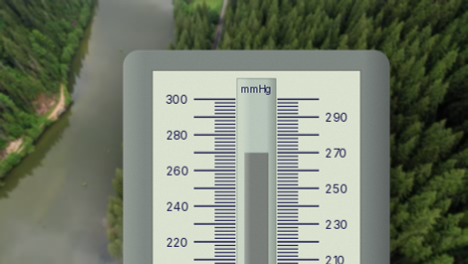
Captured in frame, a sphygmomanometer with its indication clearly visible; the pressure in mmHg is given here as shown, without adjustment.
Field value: 270 mmHg
